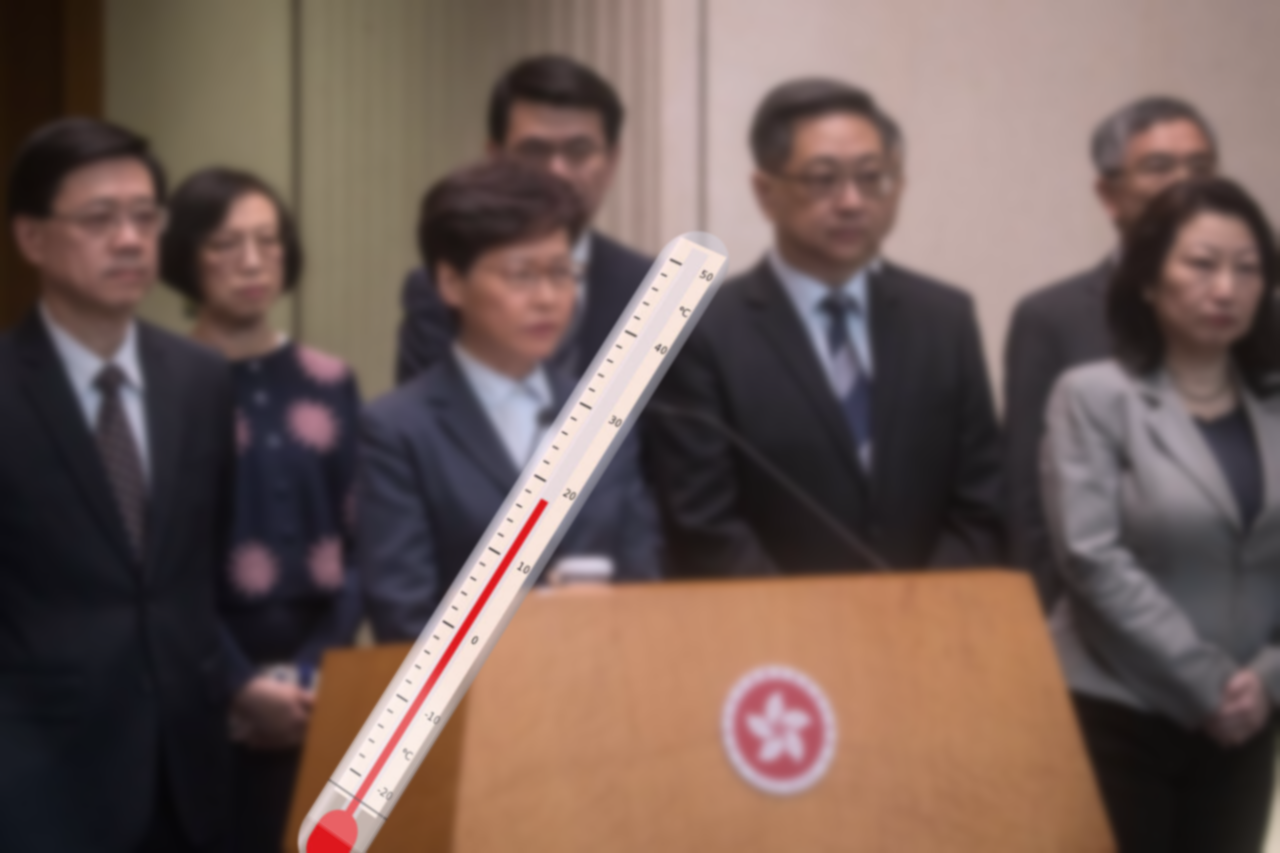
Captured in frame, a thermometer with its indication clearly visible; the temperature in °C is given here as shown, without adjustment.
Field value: 18 °C
